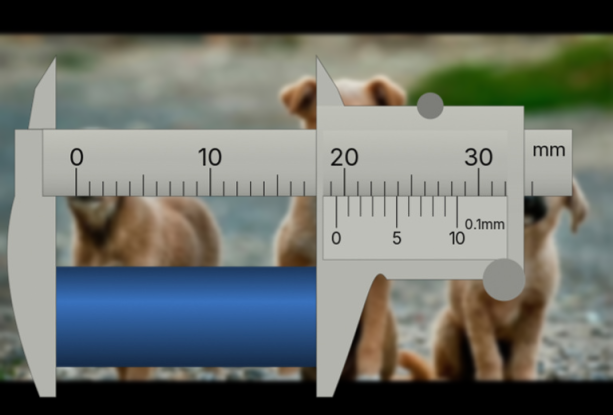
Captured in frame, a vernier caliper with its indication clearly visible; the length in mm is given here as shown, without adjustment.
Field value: 19.4 mm
